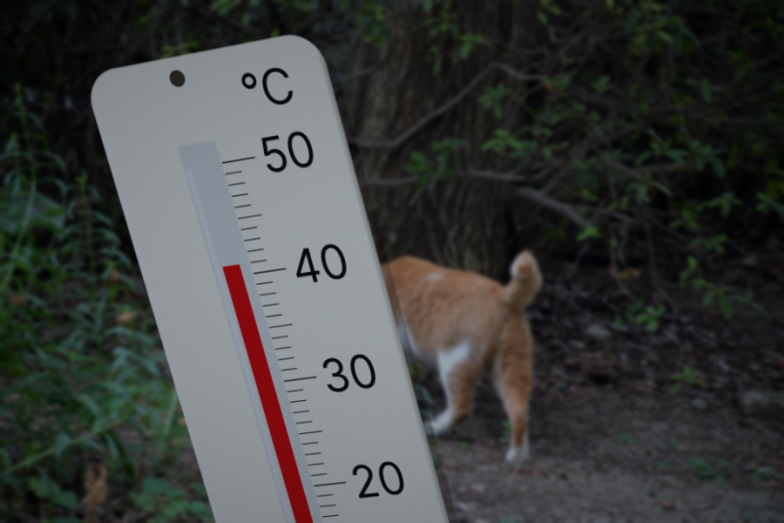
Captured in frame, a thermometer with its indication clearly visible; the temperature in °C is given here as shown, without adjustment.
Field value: 41 °C
